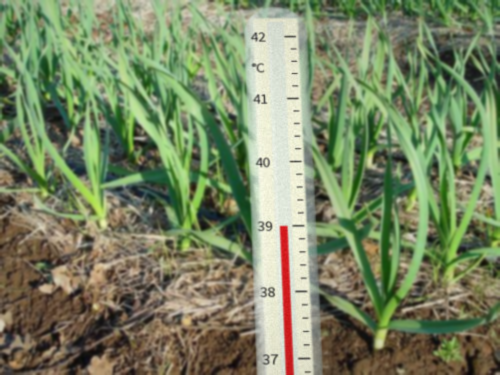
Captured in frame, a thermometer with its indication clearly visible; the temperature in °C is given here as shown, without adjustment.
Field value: 39 °C
